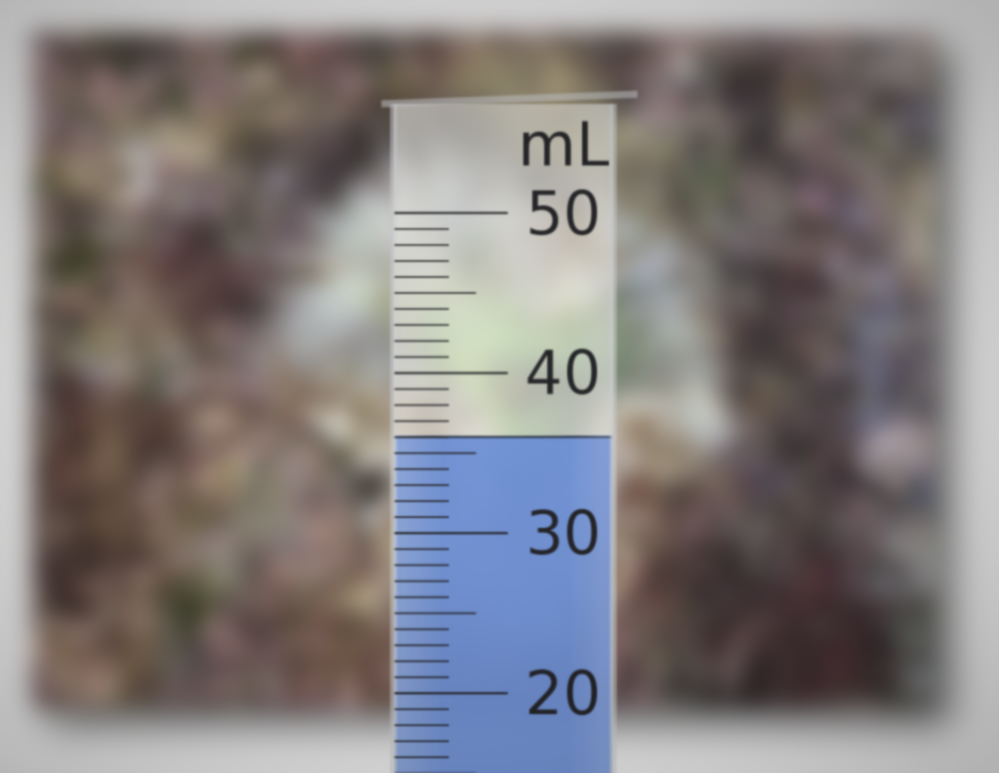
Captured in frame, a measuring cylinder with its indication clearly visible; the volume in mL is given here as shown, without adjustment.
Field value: 36 mL
